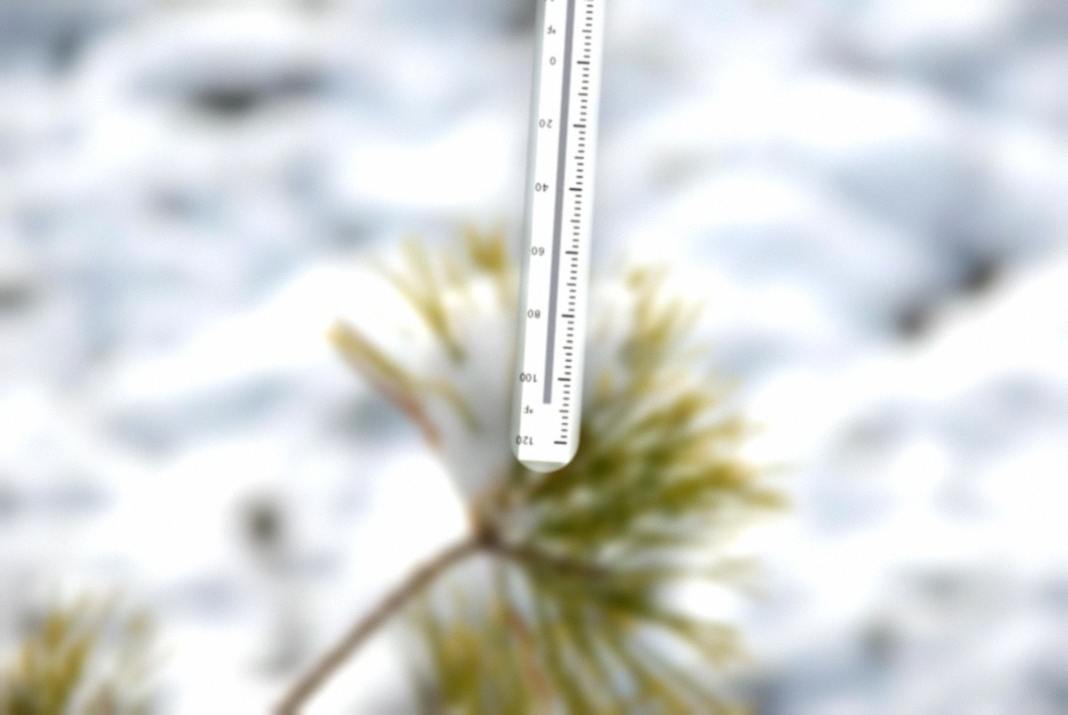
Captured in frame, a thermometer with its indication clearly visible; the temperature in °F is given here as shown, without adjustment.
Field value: 108 °F
